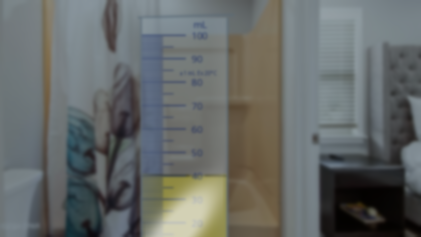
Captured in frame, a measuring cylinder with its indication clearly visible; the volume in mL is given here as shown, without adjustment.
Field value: 40 mL
